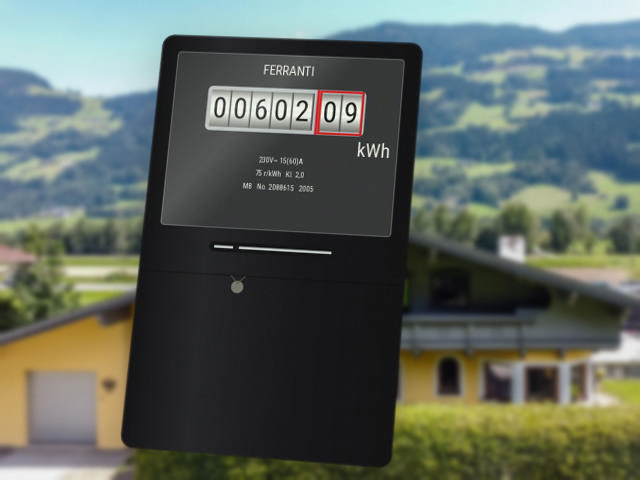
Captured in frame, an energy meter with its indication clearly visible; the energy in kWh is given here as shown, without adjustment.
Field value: 602.09 kWh
